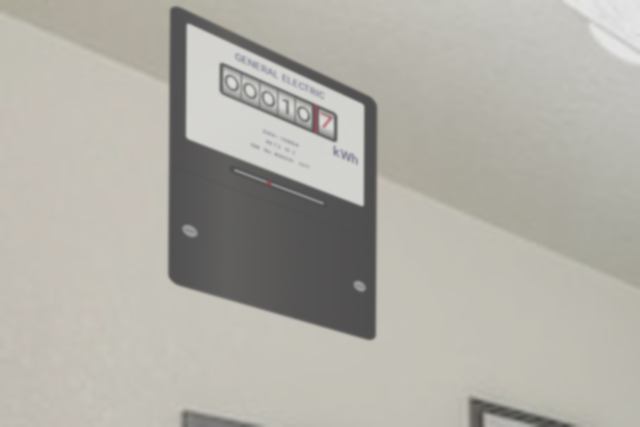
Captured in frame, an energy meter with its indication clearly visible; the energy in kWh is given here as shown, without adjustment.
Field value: 10.7 kWh
